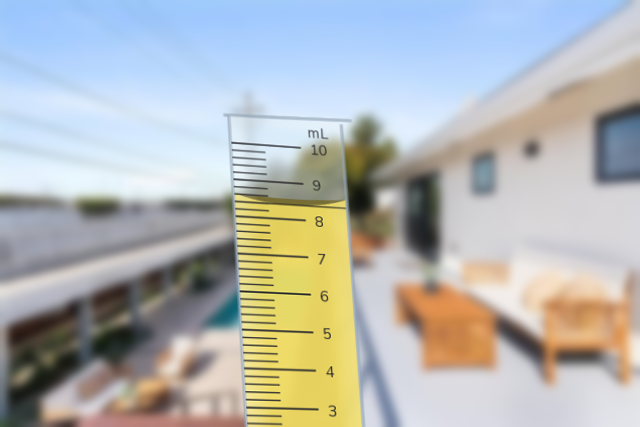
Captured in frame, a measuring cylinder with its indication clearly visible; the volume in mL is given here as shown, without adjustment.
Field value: 8.4 mL
